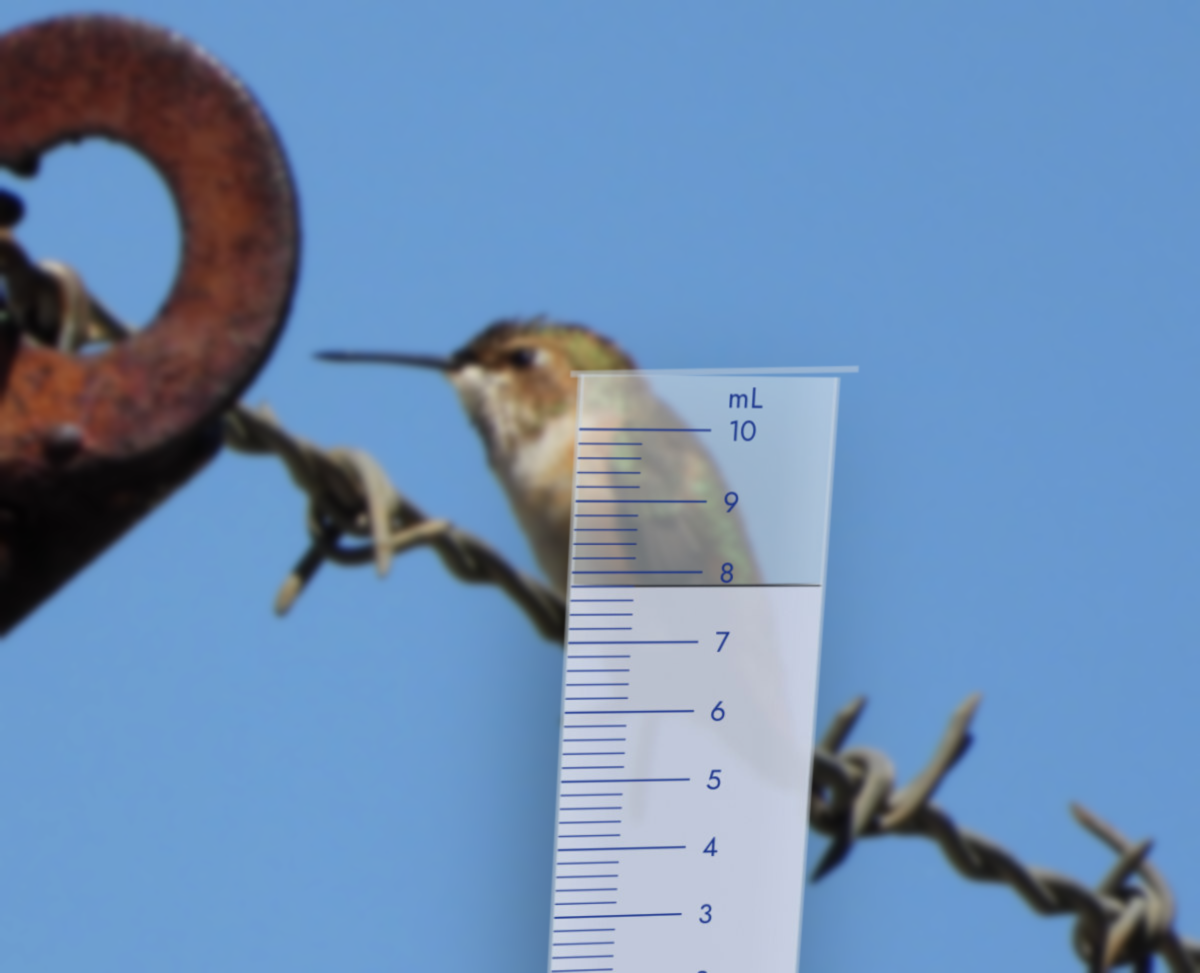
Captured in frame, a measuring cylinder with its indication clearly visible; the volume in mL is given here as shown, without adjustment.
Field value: 7.8 mL
